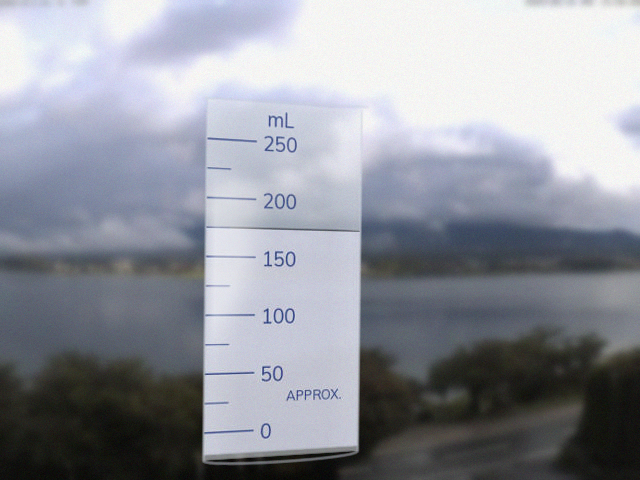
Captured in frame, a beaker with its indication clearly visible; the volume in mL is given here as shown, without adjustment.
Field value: 175 mL
